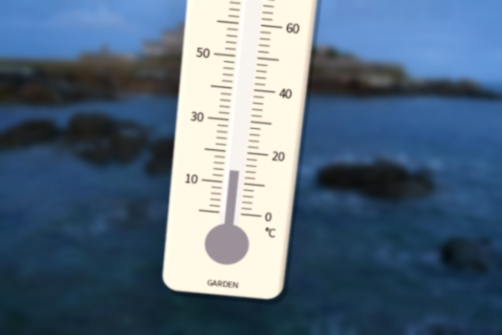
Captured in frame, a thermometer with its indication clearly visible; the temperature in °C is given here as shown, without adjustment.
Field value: 14 °C
